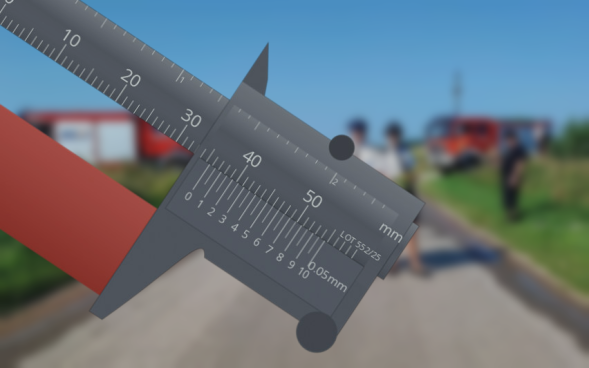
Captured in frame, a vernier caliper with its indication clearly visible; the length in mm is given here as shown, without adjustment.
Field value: 35.6 mm
